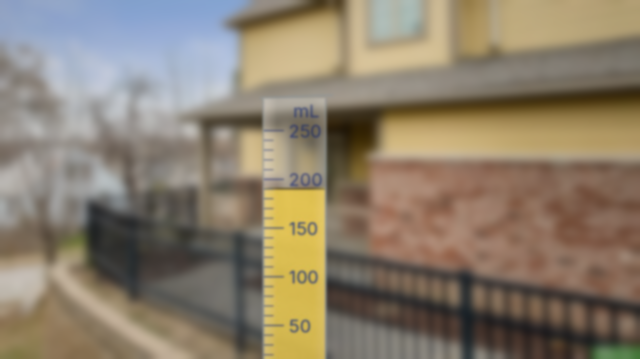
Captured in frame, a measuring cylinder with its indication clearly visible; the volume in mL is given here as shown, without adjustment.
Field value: 190 mL
